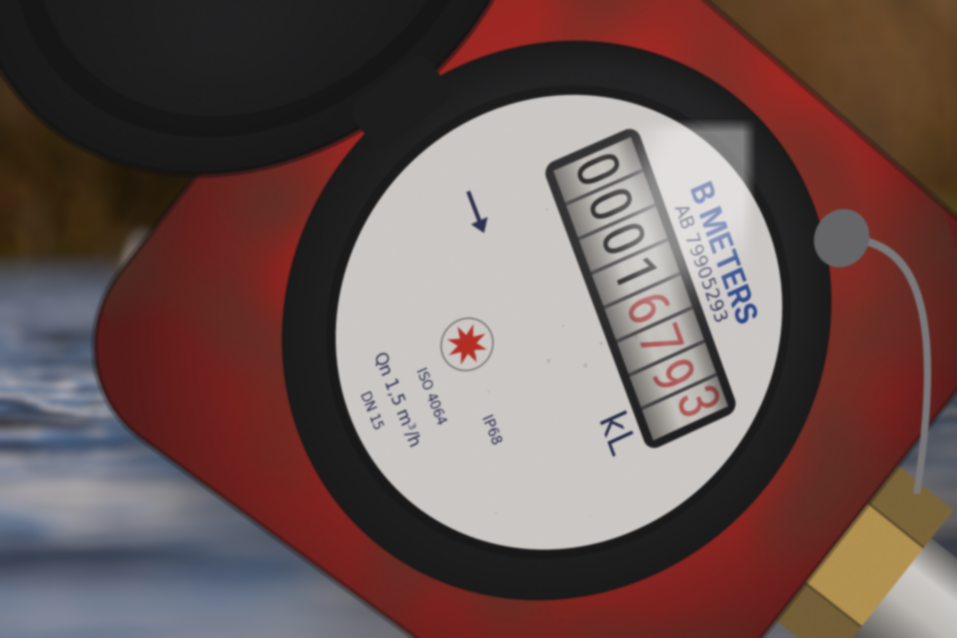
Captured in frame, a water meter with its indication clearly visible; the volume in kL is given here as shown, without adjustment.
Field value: 1.6793 kL
